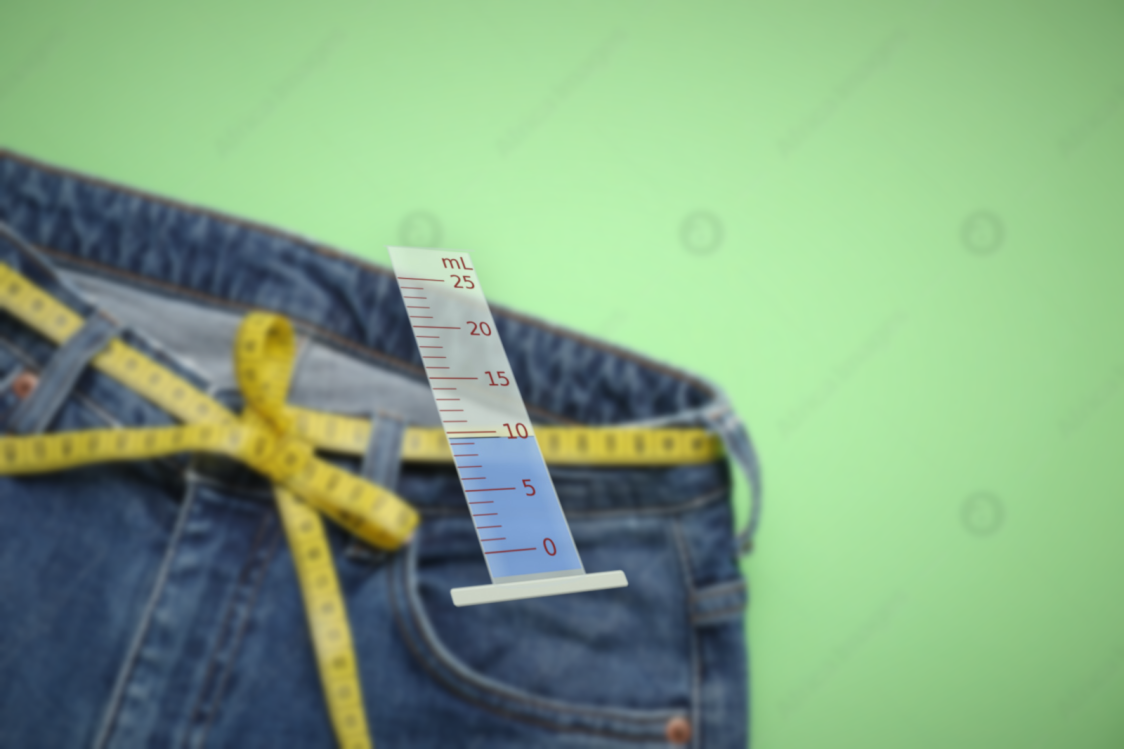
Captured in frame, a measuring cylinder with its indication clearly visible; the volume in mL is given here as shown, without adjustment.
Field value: 9.5 mL
